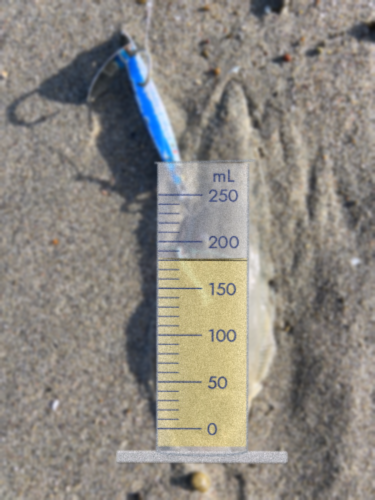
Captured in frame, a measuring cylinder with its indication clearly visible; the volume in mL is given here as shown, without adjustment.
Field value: 180 mL
